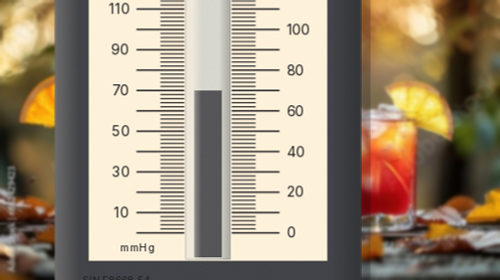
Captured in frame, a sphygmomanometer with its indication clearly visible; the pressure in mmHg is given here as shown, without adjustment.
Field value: 70 mmHg
